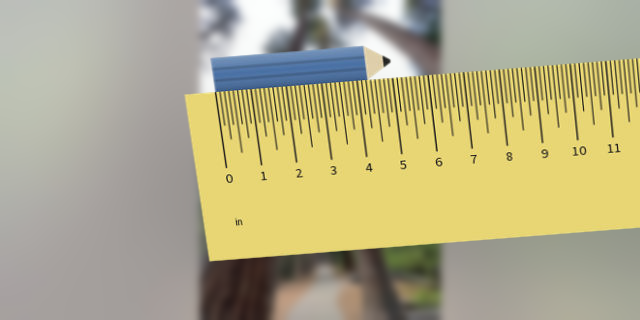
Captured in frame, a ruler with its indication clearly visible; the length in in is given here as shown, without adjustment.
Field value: 5 in
